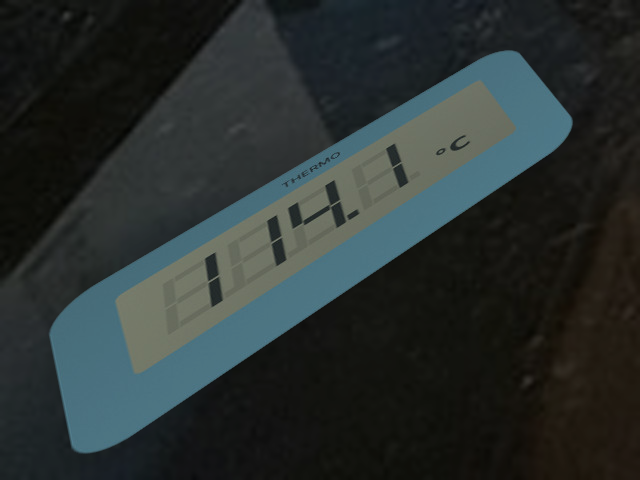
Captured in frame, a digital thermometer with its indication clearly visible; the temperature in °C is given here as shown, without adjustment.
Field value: 114.1 °C
